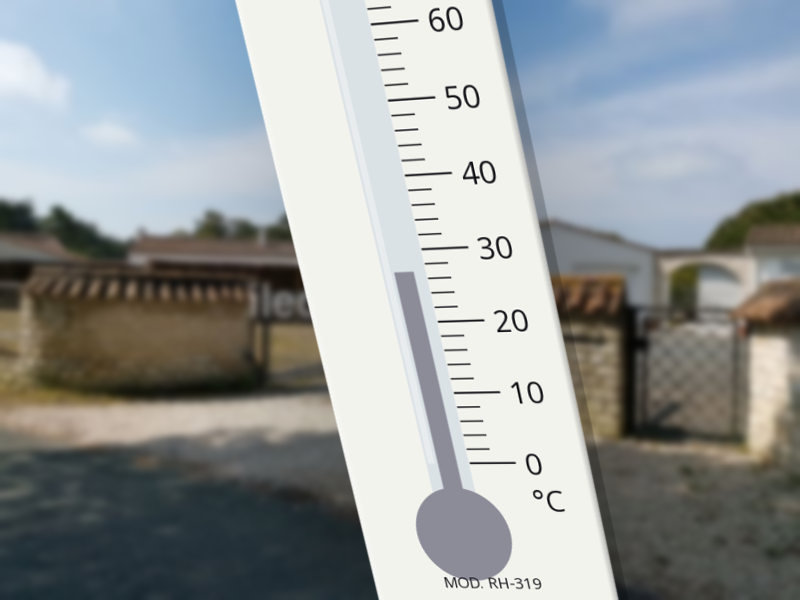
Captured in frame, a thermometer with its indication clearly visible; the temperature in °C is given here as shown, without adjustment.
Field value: 27 °C
